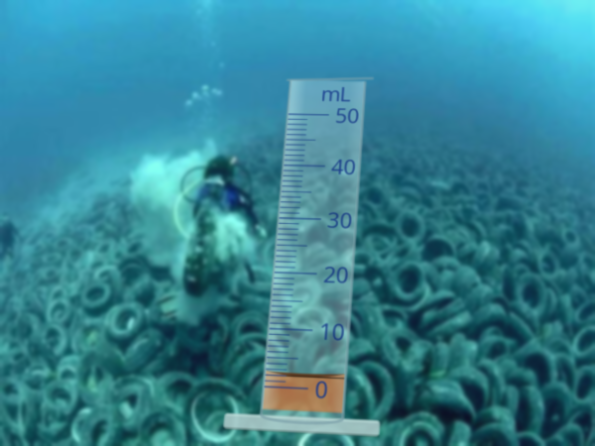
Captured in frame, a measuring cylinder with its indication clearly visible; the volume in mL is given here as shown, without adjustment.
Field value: 2 mL
